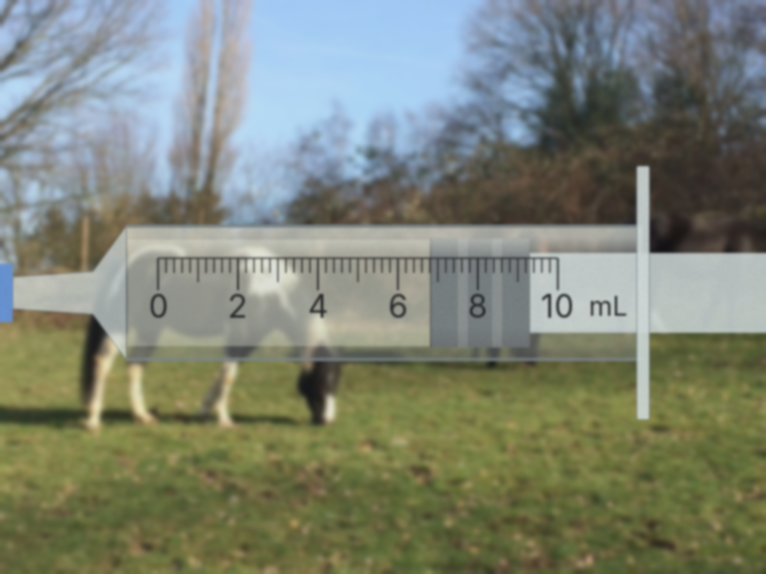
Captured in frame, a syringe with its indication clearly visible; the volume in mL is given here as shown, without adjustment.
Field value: 6.8 mL
